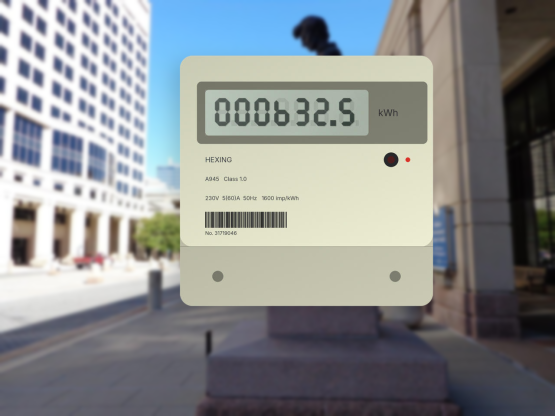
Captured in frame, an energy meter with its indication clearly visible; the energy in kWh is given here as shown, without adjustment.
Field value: 632.5 kWh
